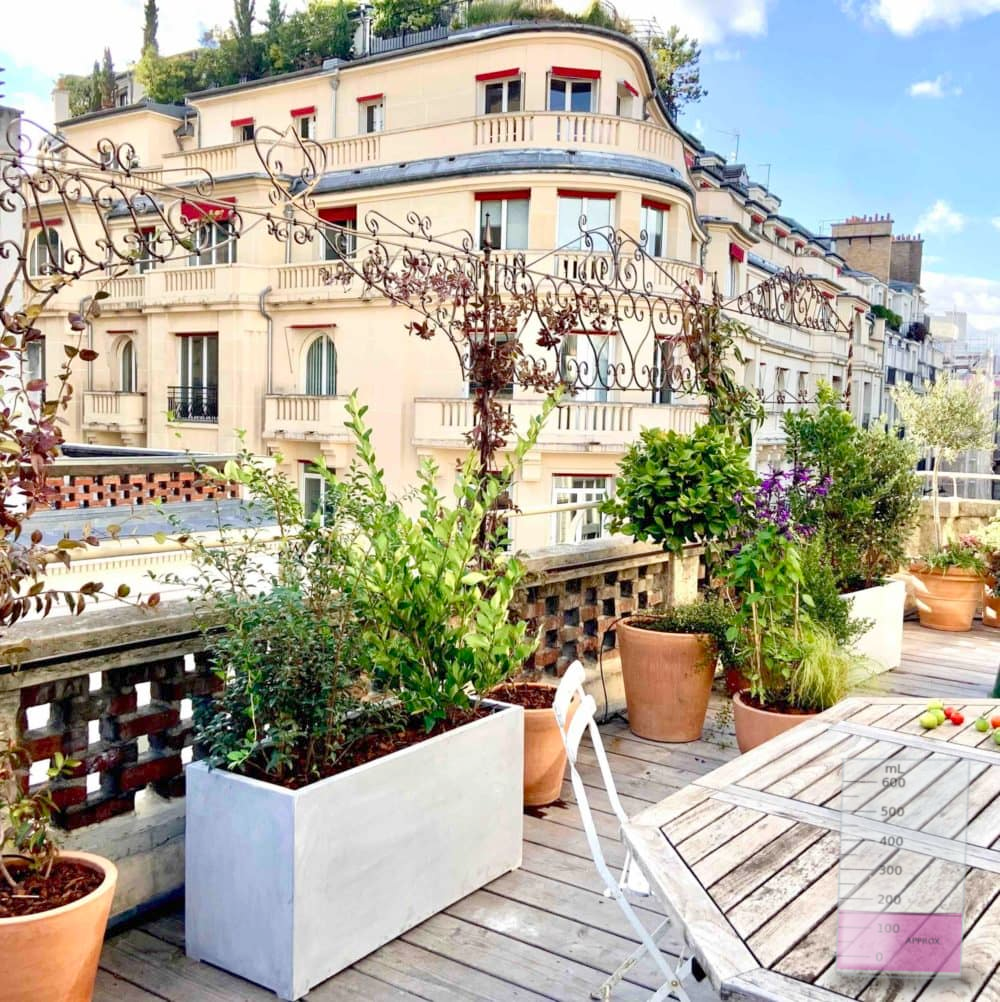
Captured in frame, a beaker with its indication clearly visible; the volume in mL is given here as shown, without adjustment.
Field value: 150 mL
